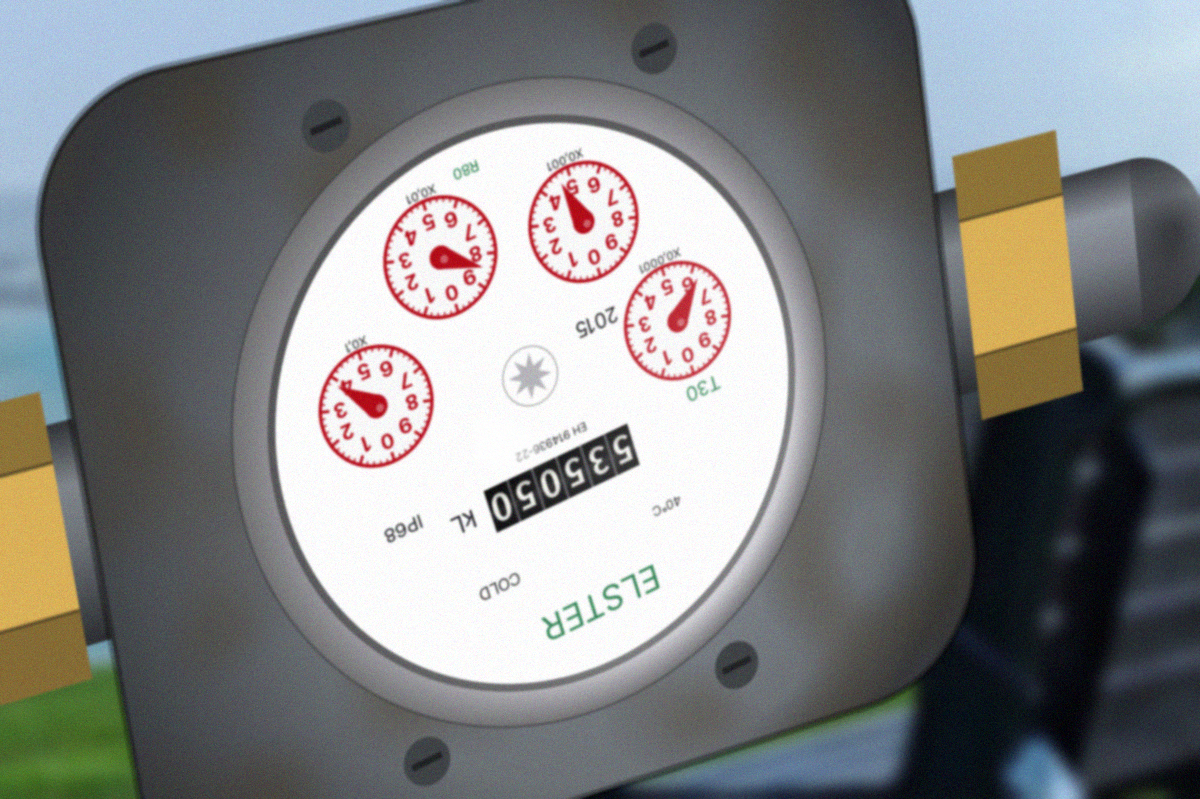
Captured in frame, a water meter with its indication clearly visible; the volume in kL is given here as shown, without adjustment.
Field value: 535050.3846 kL
